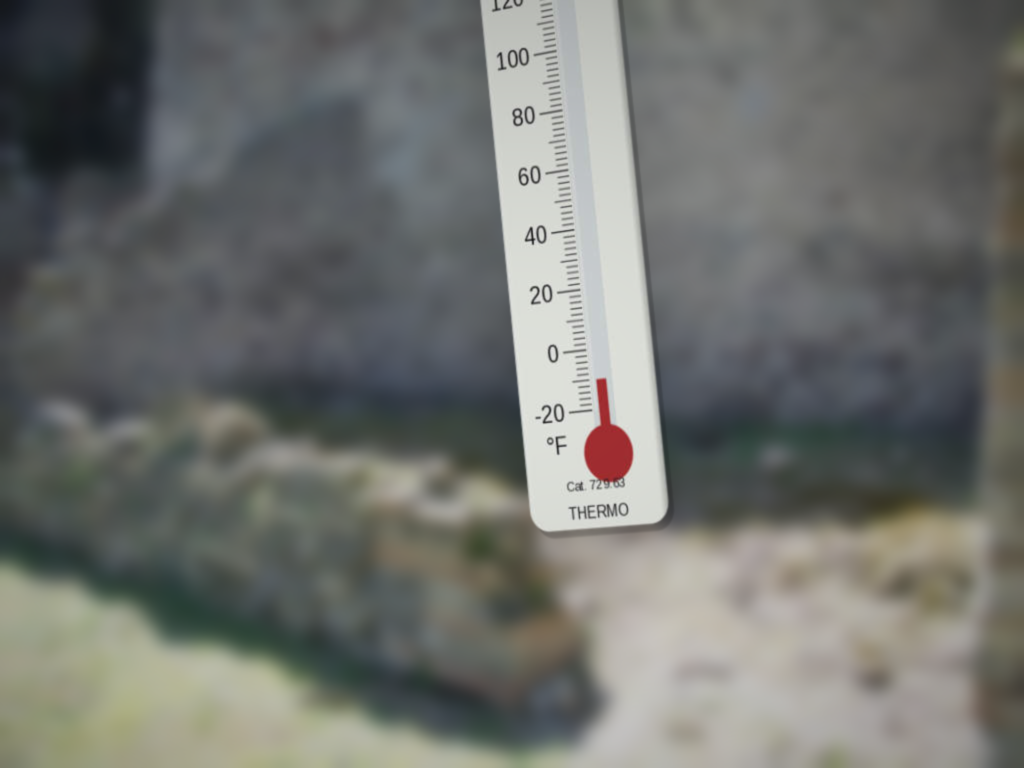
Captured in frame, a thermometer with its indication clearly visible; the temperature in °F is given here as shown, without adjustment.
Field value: -10 °F
